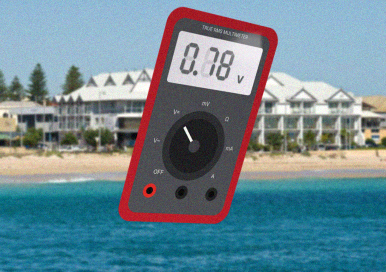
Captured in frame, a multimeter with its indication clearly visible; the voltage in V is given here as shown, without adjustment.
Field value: 0.78 V
